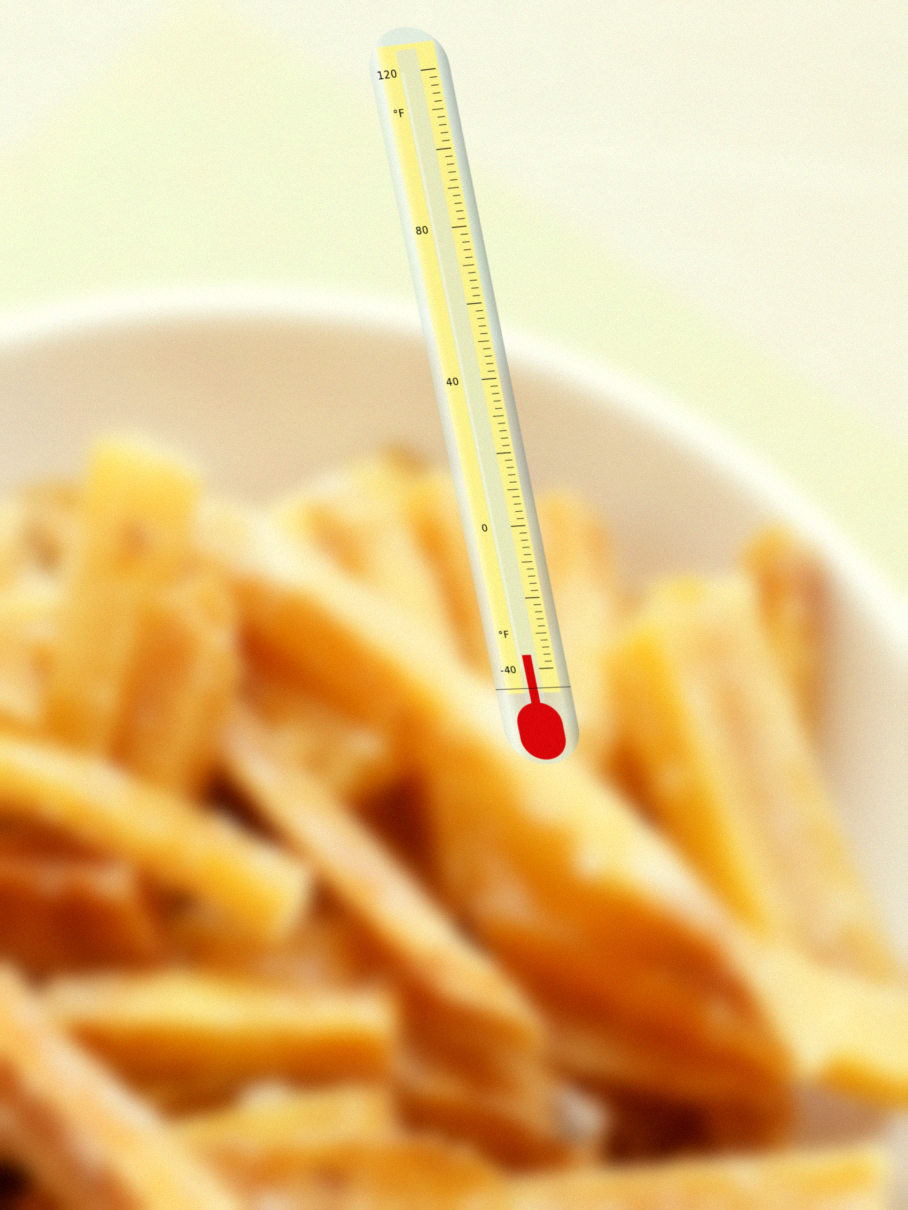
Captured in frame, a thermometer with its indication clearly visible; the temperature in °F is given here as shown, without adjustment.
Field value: -36 °F
